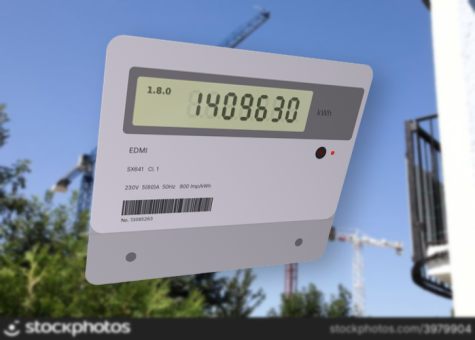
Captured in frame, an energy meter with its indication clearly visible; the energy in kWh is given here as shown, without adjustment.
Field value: 1409630 kWh
